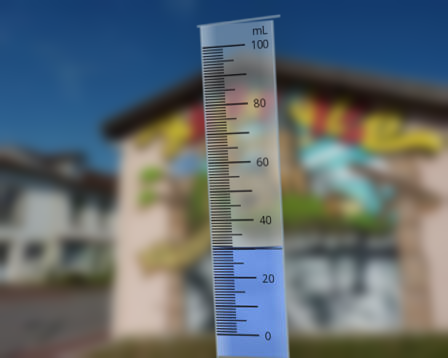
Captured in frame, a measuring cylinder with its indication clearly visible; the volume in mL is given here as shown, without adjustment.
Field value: 30 mL
